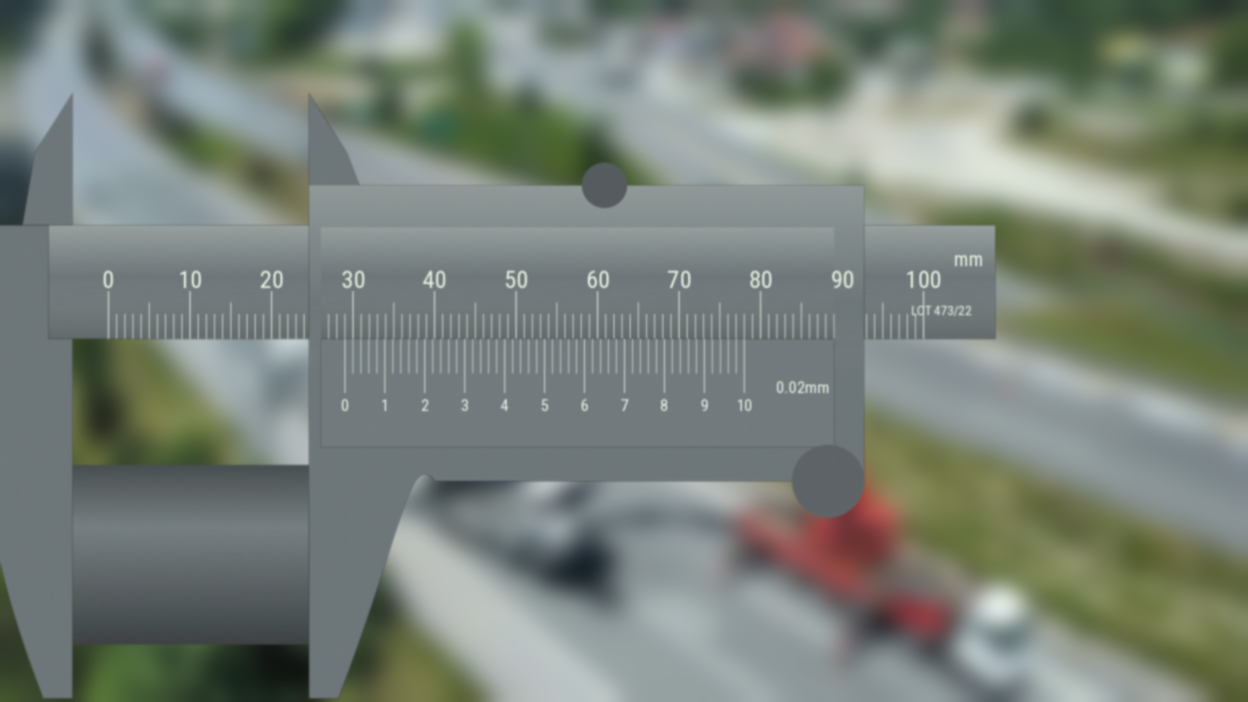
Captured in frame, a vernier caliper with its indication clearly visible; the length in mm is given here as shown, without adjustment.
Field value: 29.0 mm
